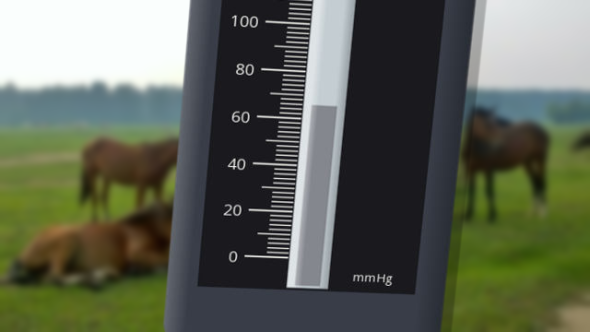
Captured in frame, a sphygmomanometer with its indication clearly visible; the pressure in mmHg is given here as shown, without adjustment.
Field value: 66 mmHg
